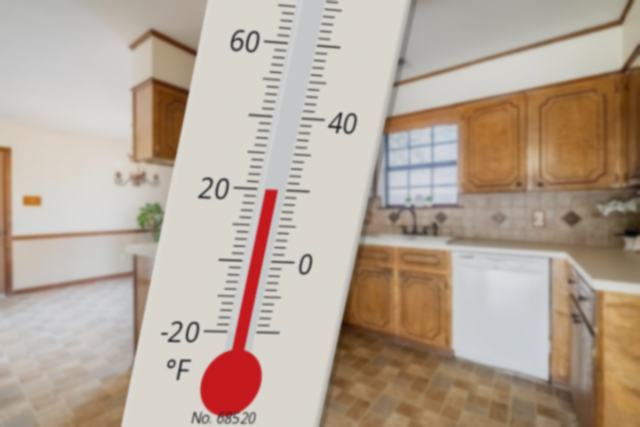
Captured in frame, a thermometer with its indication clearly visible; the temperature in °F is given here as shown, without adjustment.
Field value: 20 °F
